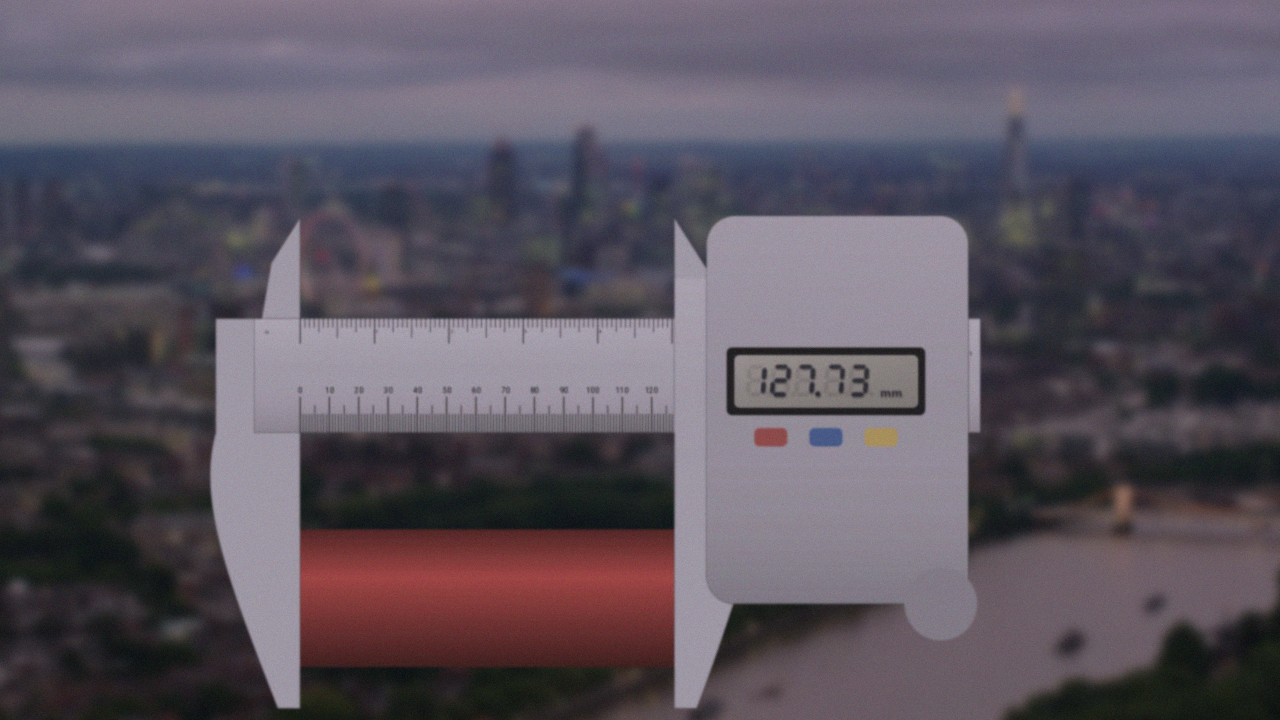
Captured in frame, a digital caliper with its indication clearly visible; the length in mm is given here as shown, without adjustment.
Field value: 127.73 mm
